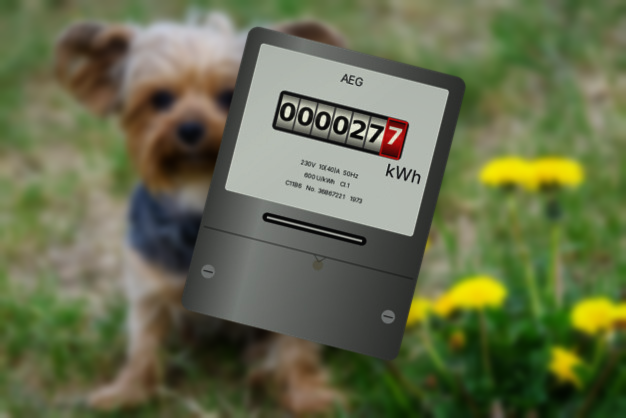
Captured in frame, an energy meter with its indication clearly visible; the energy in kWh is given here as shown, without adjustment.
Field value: 27.7 kWh
